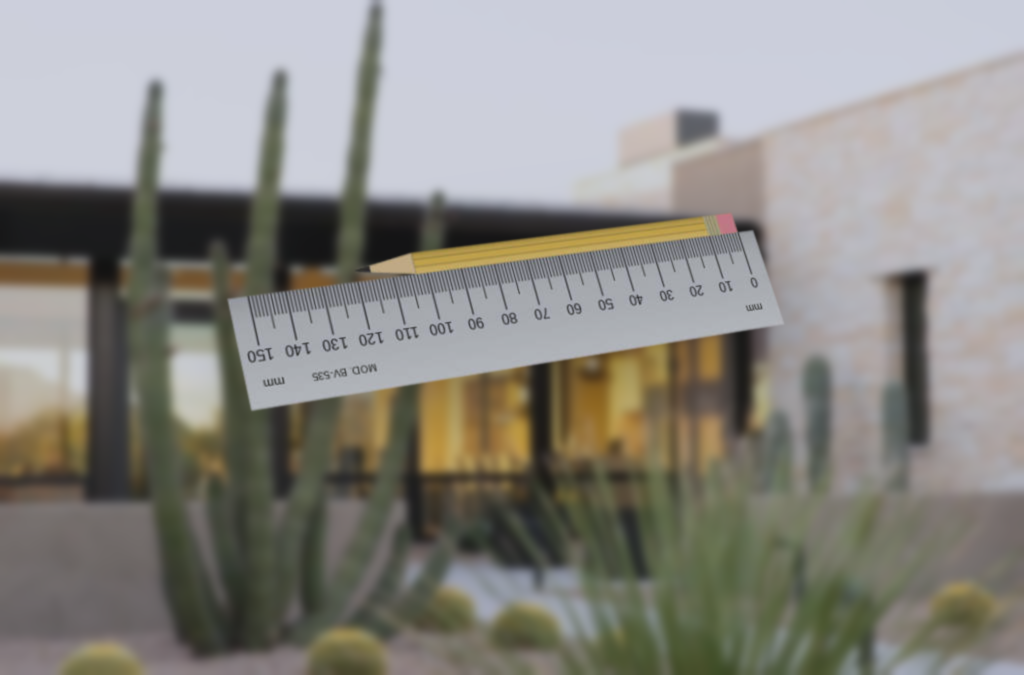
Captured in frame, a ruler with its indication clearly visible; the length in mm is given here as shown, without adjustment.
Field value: 120 mm
